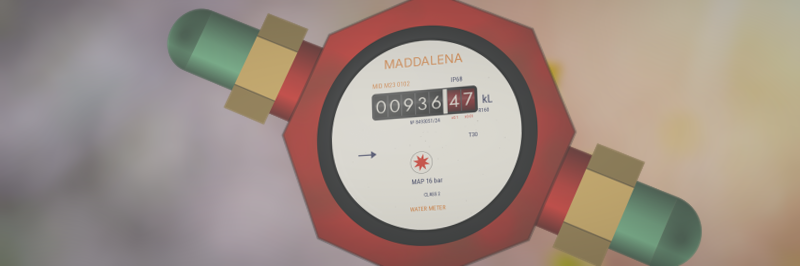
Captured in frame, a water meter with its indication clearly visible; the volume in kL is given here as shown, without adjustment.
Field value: 936.47 kL
